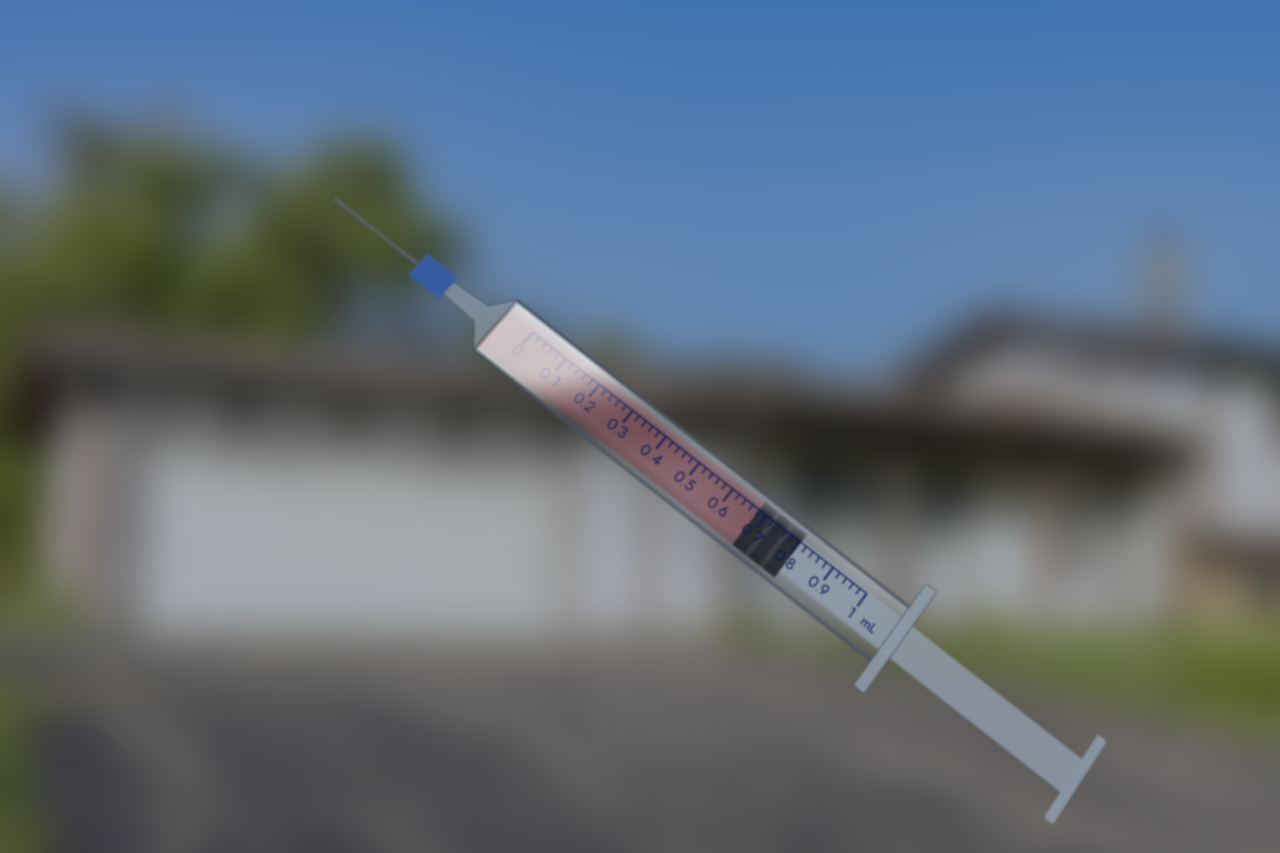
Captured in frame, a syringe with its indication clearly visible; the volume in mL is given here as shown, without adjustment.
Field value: 0.68 mL
